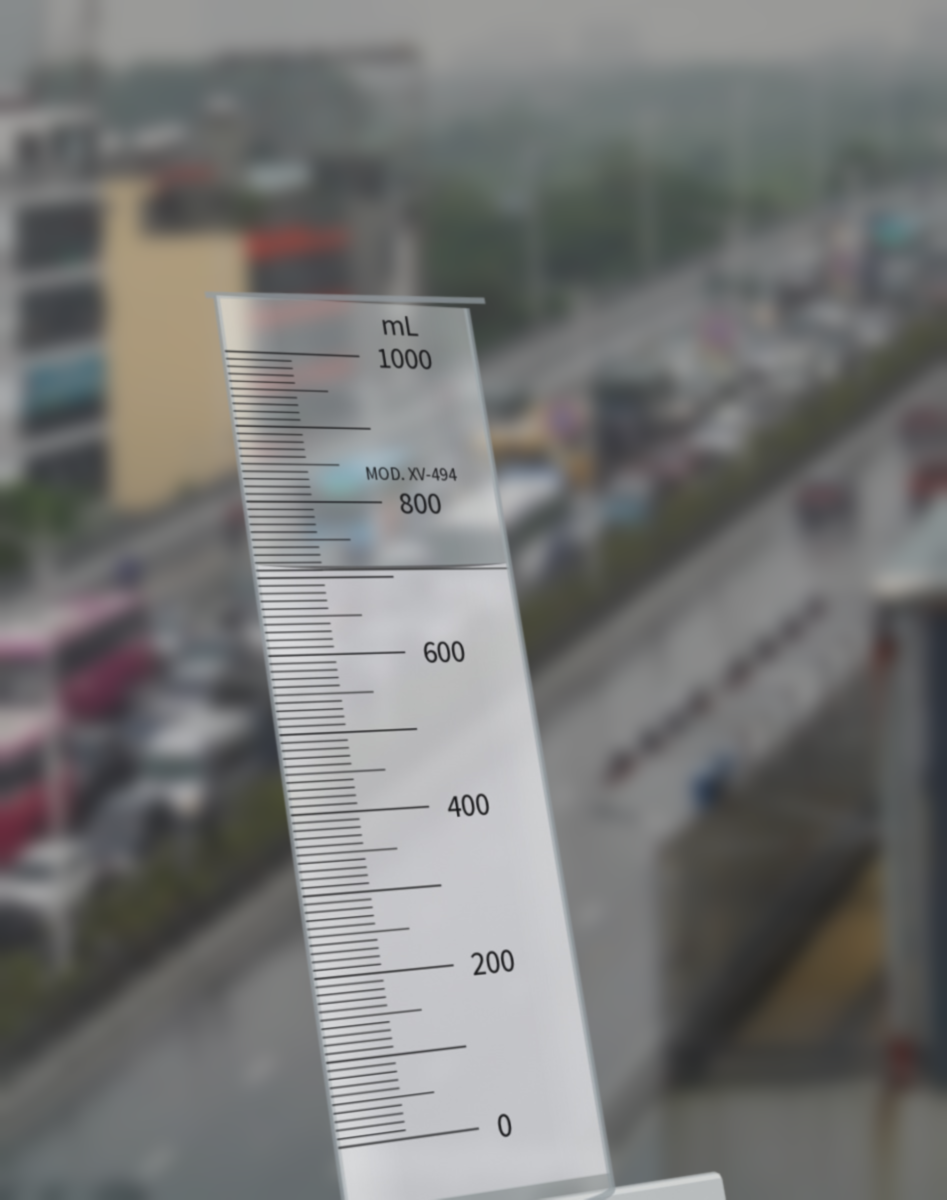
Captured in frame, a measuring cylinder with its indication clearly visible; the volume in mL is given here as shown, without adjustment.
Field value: 710 mL
